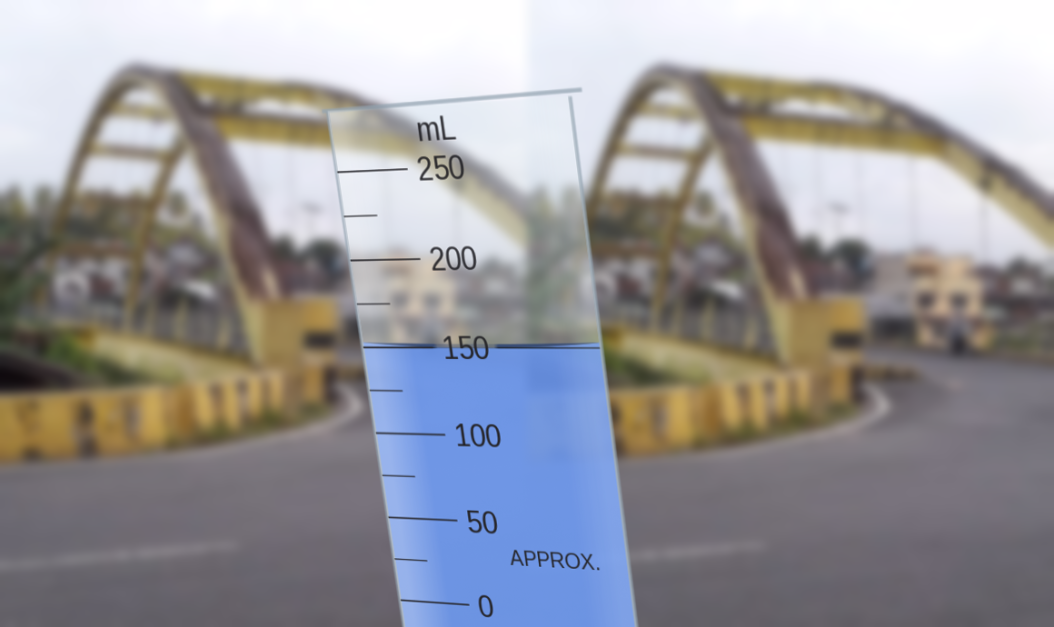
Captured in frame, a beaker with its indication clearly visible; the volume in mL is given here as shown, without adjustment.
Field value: 150 mL
